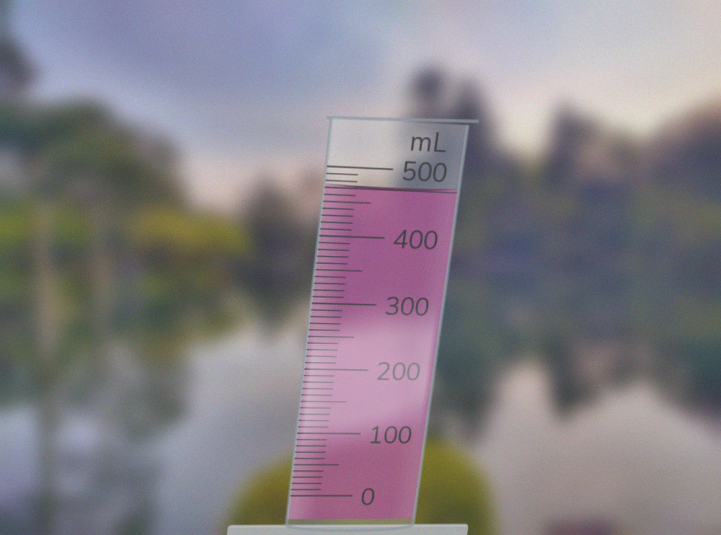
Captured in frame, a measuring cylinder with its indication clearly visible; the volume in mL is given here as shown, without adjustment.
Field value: 470 mL
